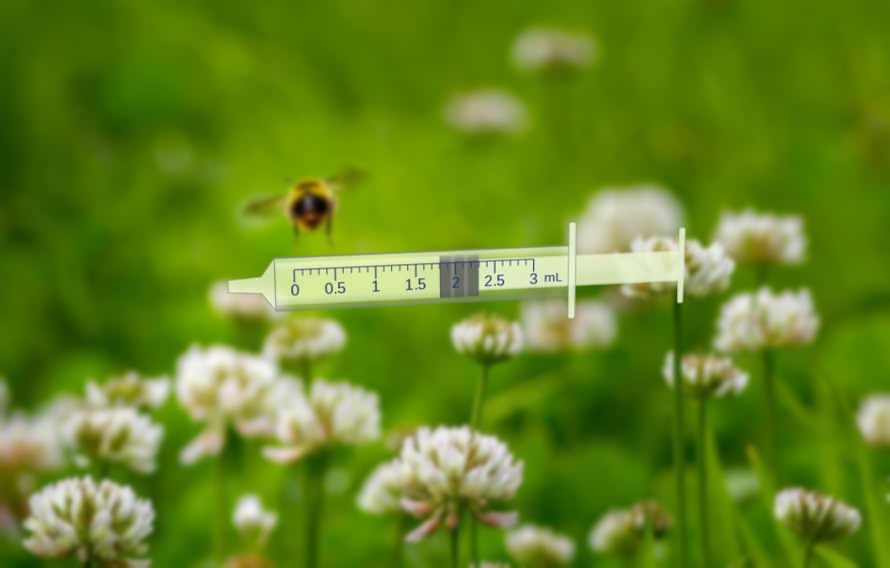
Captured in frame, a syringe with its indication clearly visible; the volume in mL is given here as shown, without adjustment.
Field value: 1.8 mL
